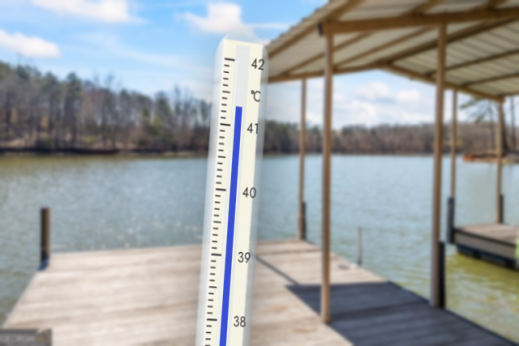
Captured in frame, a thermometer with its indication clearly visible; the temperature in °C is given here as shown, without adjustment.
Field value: 41.3 °C
